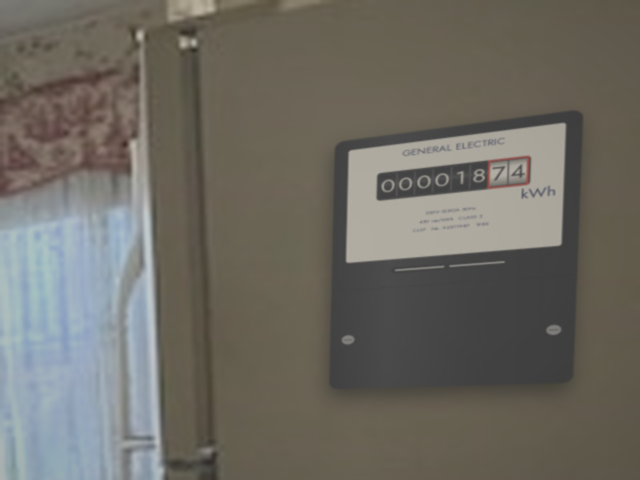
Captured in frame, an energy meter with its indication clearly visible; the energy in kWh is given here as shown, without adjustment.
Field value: 18.74 kWh
